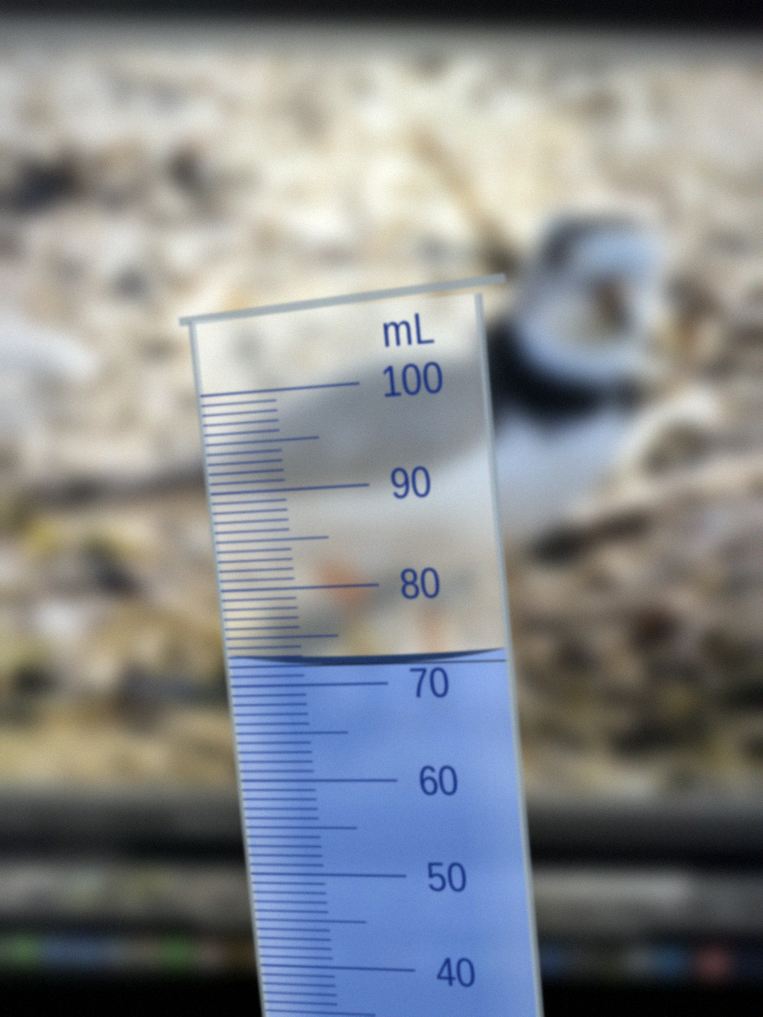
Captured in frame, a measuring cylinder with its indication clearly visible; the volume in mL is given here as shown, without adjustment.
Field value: 72 mL
